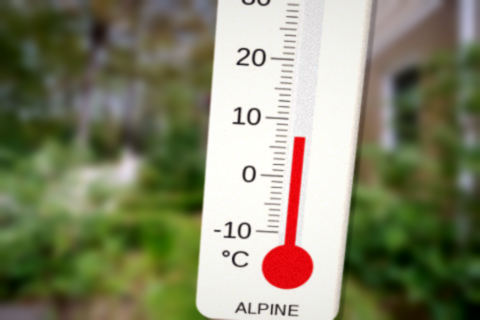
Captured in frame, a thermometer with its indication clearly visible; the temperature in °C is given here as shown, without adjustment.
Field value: 7 °C
